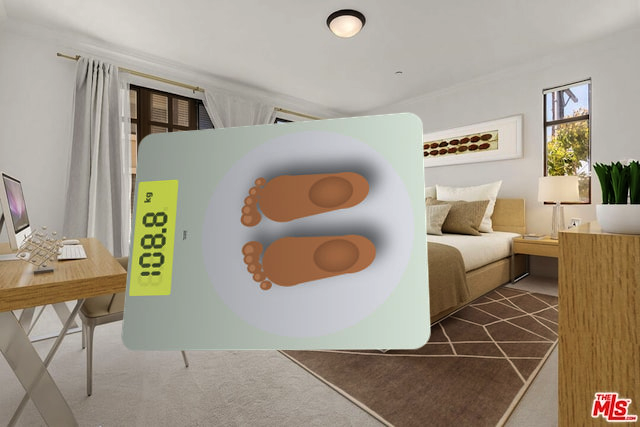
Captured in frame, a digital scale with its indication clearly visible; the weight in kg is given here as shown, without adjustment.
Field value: 108.8 kg
